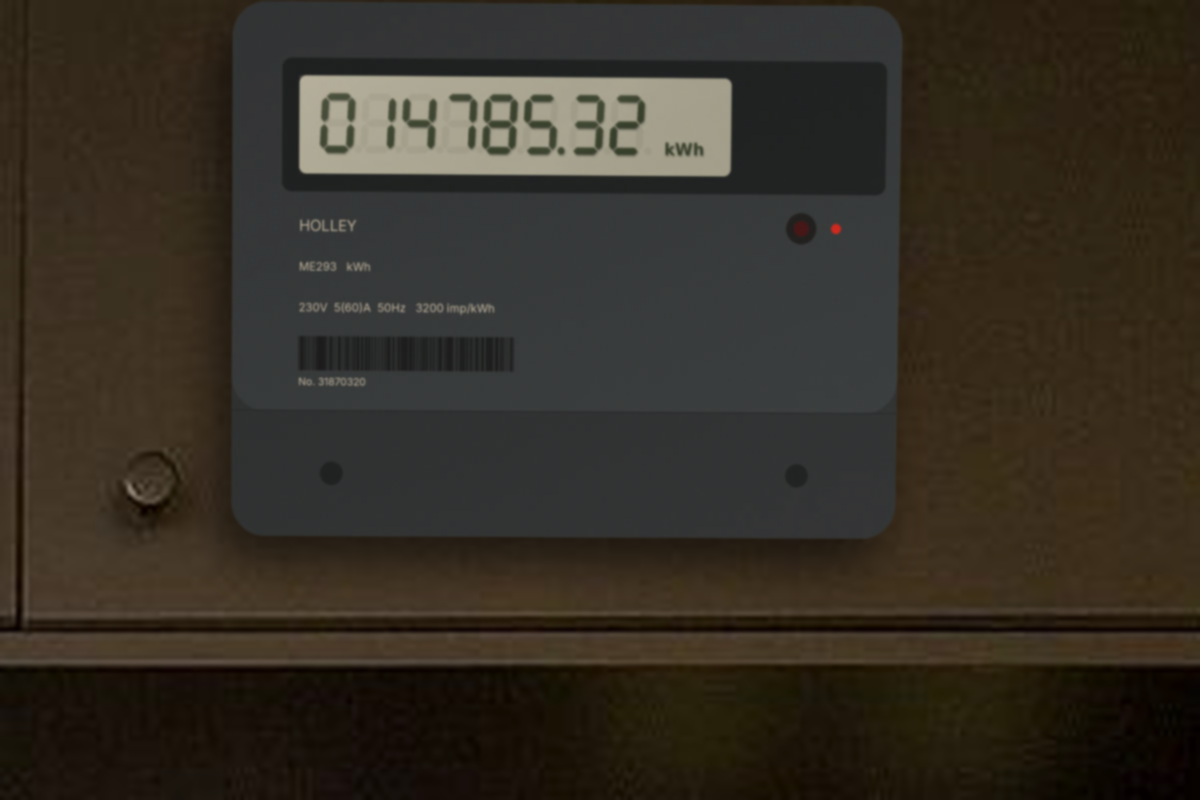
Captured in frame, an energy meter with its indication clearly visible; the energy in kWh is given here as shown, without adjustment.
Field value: 14785.32 kWh
